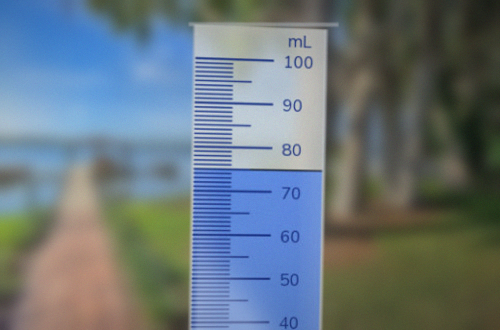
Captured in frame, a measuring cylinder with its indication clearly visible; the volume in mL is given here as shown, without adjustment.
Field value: 75 mL
